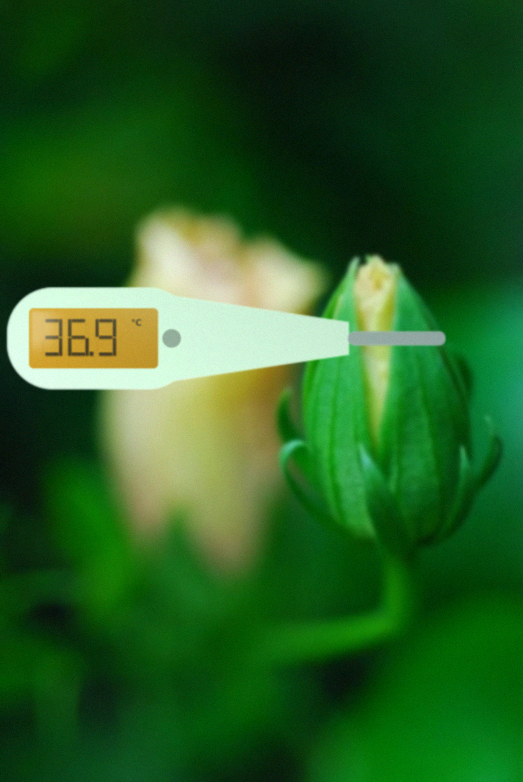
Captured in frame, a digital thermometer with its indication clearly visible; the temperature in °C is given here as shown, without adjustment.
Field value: 36.9 °C
